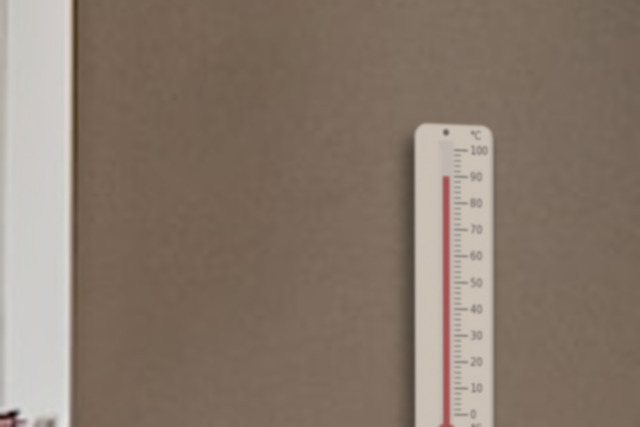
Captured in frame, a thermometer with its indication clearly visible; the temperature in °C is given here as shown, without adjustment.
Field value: 90 °C
